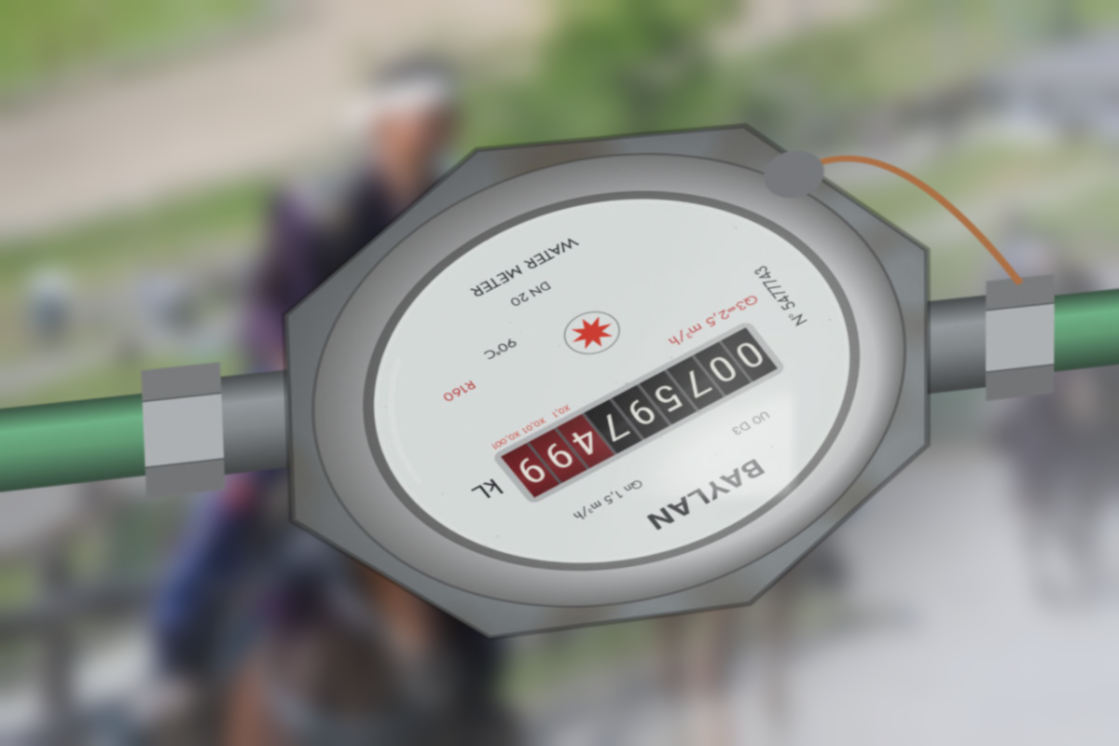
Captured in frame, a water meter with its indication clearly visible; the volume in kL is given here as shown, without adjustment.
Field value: 7597.499 kL
